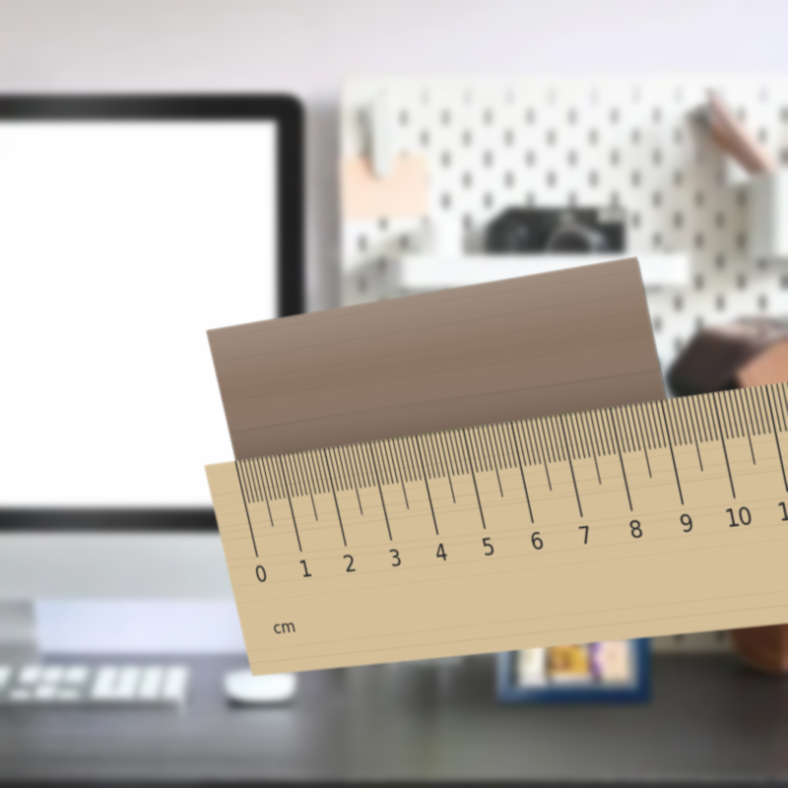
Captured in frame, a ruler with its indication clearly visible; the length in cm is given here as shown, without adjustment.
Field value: 9.1 cm
